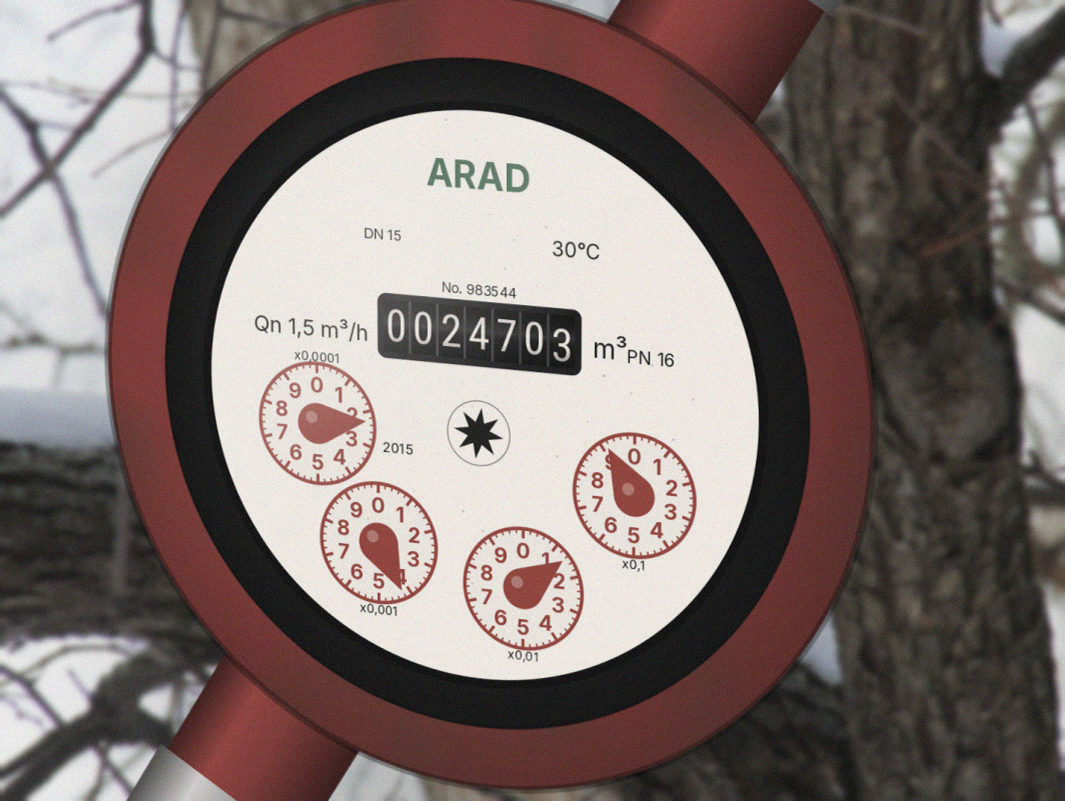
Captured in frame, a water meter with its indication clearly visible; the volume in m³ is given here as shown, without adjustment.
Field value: 24702.9142 m³
